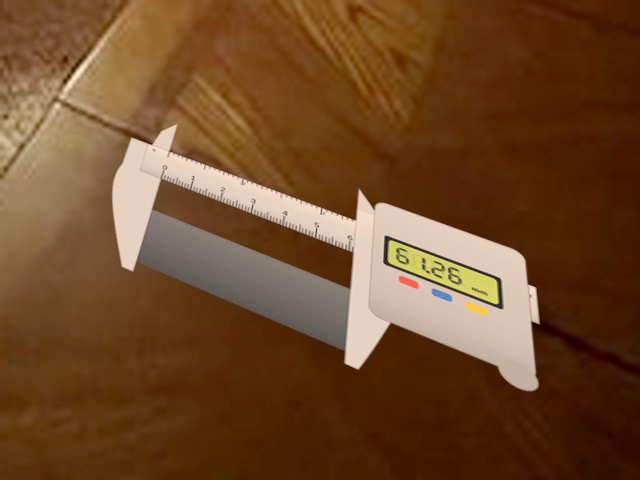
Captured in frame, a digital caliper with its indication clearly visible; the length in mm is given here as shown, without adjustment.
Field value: 61.26 mm
